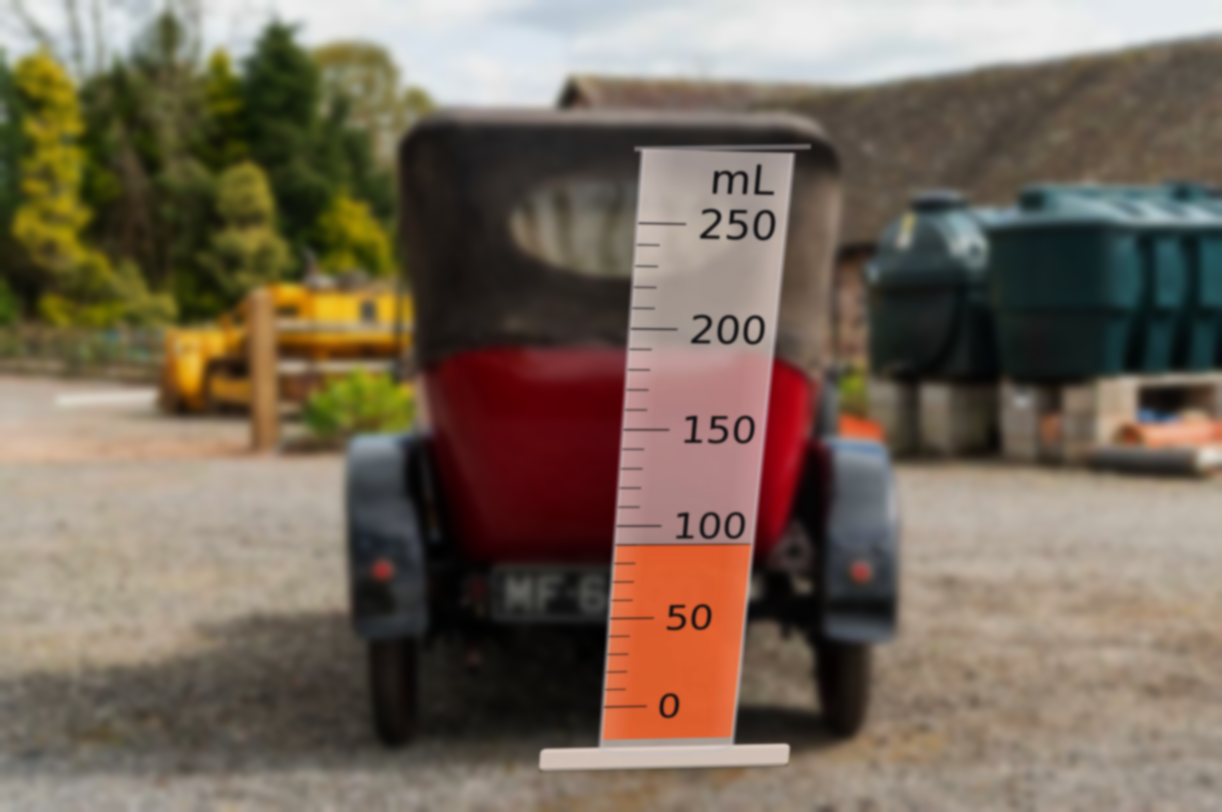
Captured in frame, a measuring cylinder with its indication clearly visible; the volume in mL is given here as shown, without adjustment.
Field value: 90 mL
